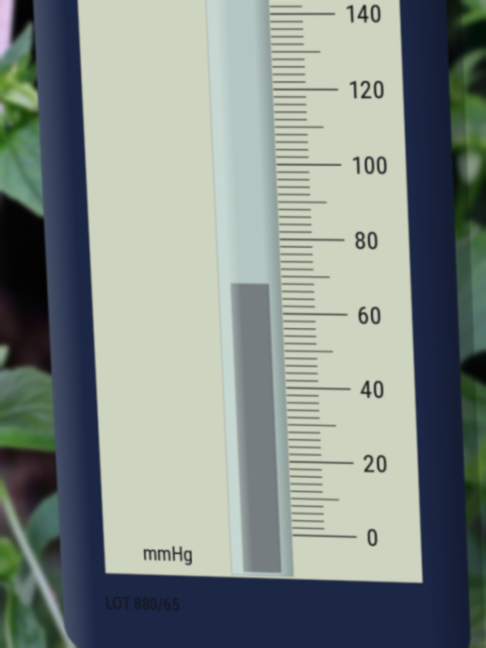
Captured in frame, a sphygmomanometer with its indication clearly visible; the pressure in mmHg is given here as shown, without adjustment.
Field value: 68 mmHg
